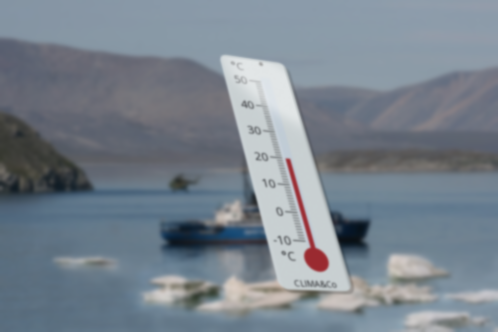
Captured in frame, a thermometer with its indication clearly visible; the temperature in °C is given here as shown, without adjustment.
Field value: 20 °C
